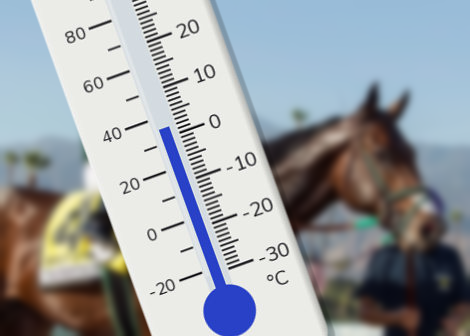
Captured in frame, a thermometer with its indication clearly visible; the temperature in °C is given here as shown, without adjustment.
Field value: 2 °C
